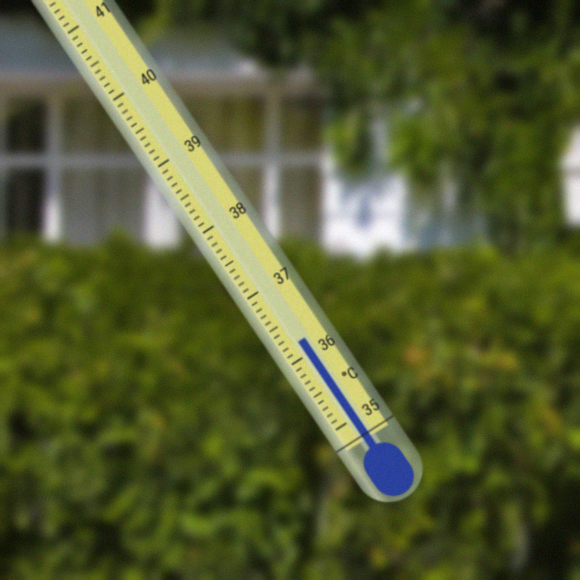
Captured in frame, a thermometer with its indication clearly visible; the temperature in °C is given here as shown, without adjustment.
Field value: 36.2 °C
